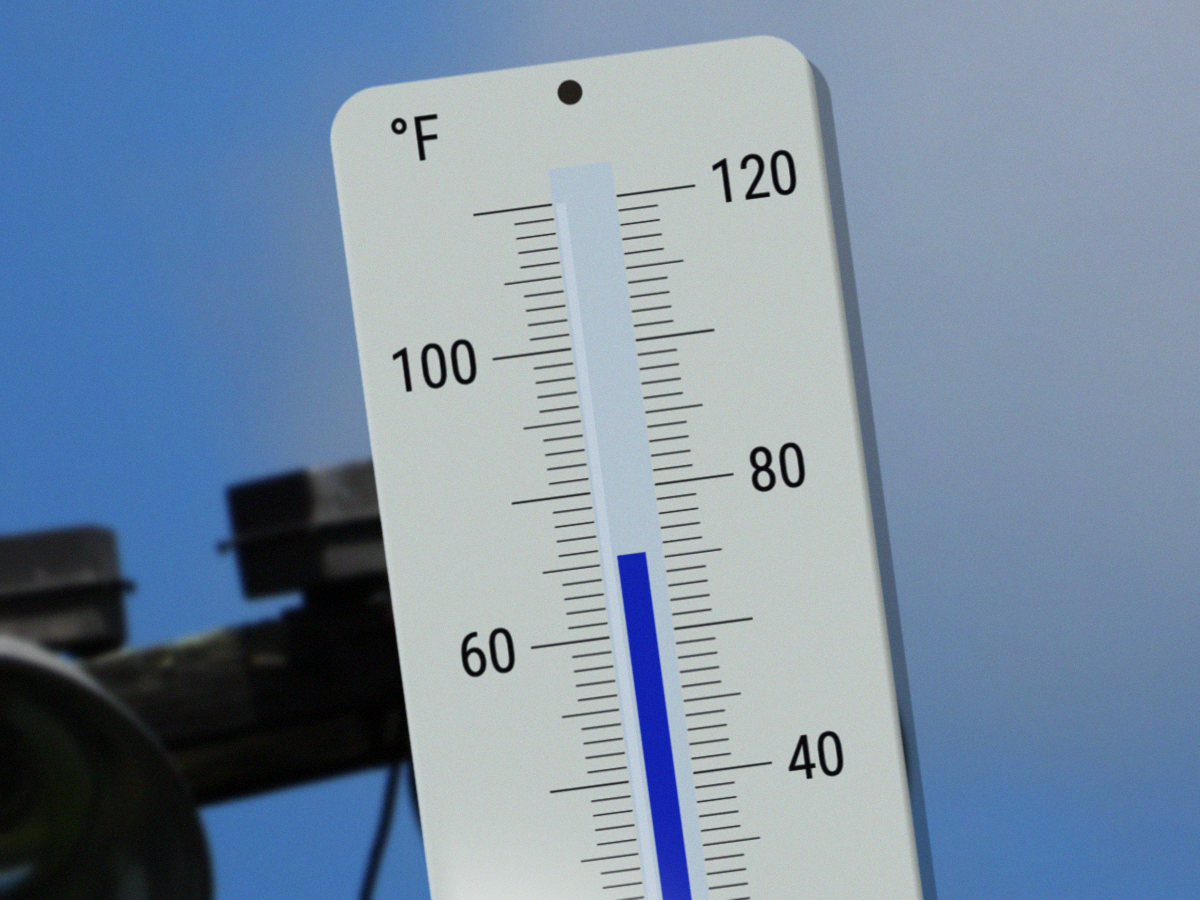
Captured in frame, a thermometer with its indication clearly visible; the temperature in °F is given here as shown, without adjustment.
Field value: 71 °F
